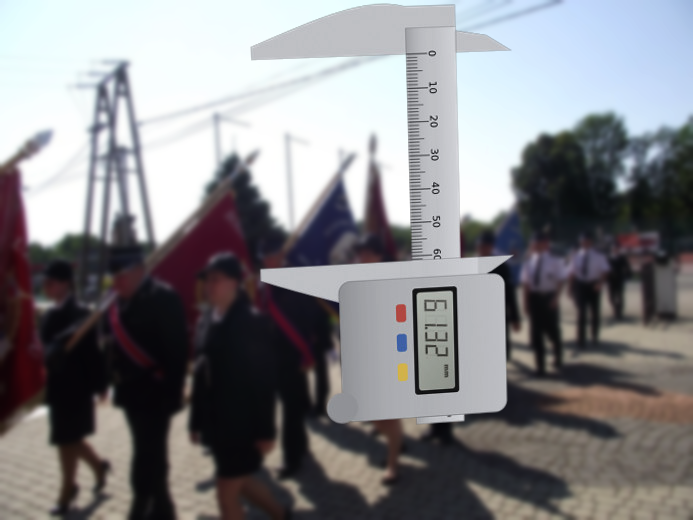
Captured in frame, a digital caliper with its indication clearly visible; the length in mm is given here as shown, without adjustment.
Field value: 61.32 mm
